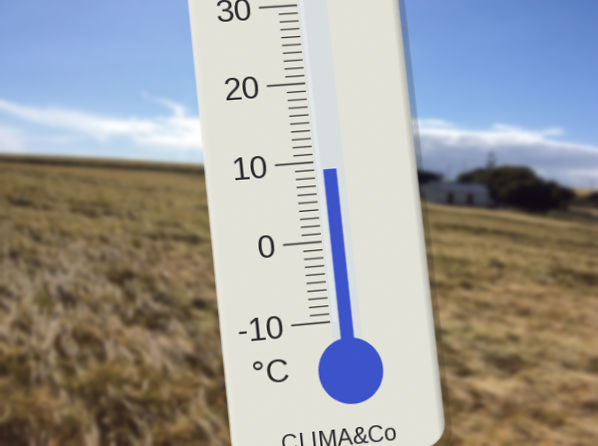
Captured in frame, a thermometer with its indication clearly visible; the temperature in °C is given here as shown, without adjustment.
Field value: 9 °C
